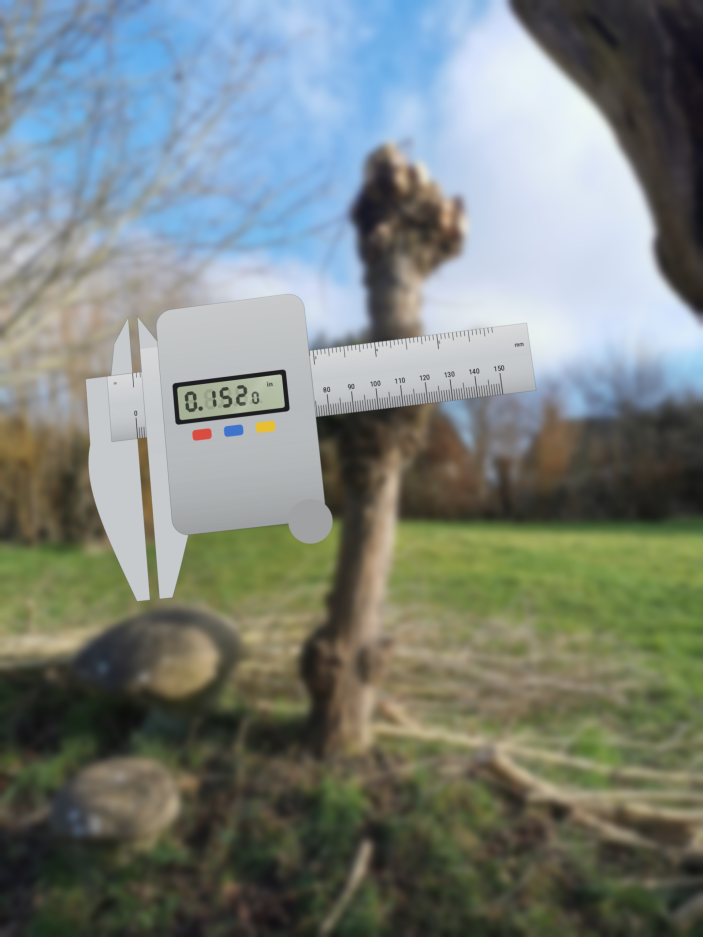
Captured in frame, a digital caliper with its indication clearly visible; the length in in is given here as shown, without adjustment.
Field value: 0.1520 in
